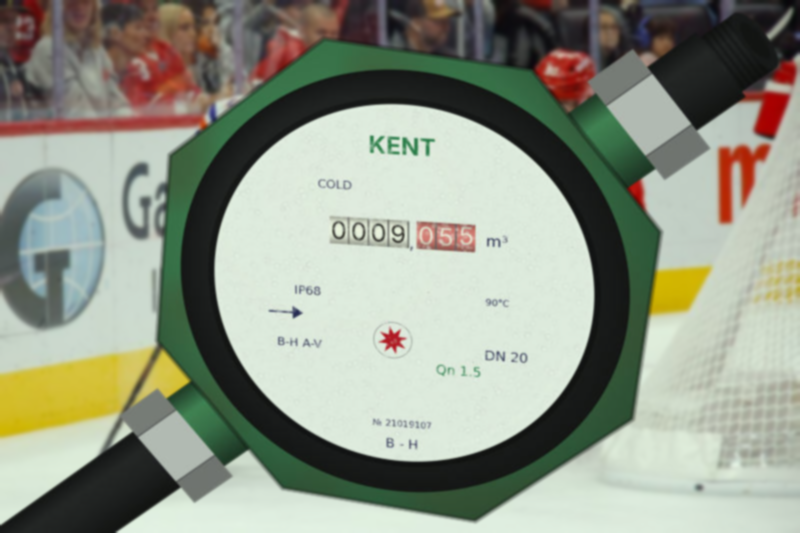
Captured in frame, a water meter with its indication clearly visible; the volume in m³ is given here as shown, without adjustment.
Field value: 9.055 m³
